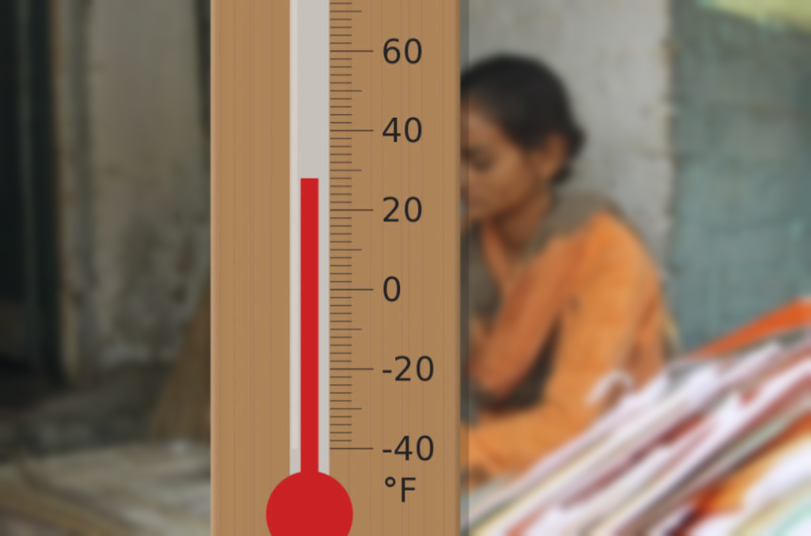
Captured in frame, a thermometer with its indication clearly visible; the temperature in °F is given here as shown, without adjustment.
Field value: 28 °F
